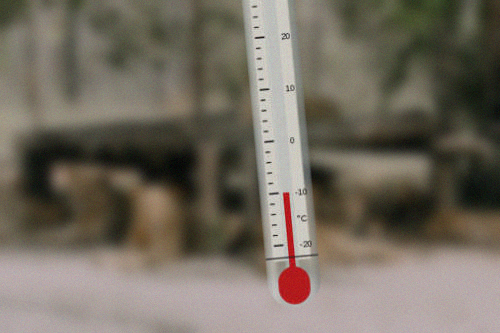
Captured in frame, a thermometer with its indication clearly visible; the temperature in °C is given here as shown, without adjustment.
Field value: -10 °C
